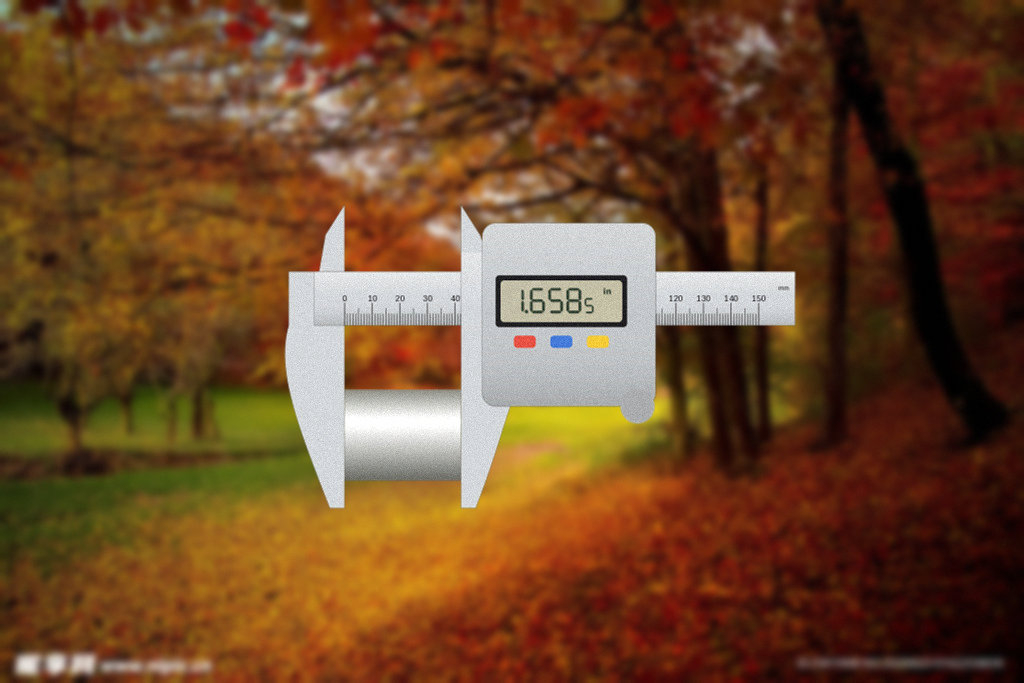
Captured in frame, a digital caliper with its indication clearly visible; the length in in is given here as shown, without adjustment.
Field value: 1.6585 in
